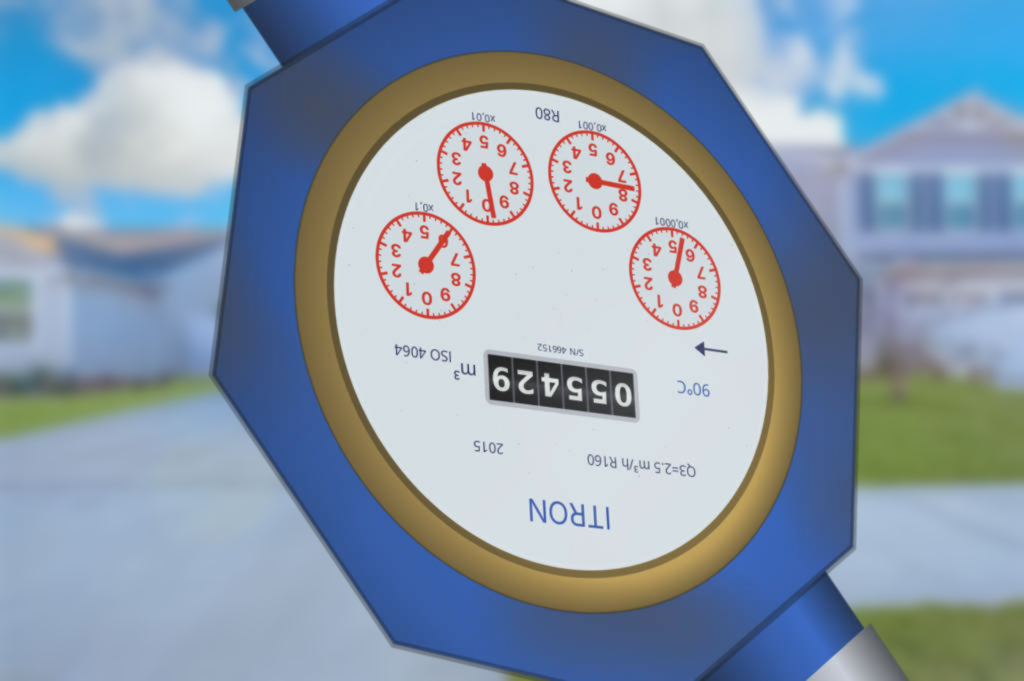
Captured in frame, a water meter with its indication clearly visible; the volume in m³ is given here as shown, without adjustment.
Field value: 55429.5975 m³
